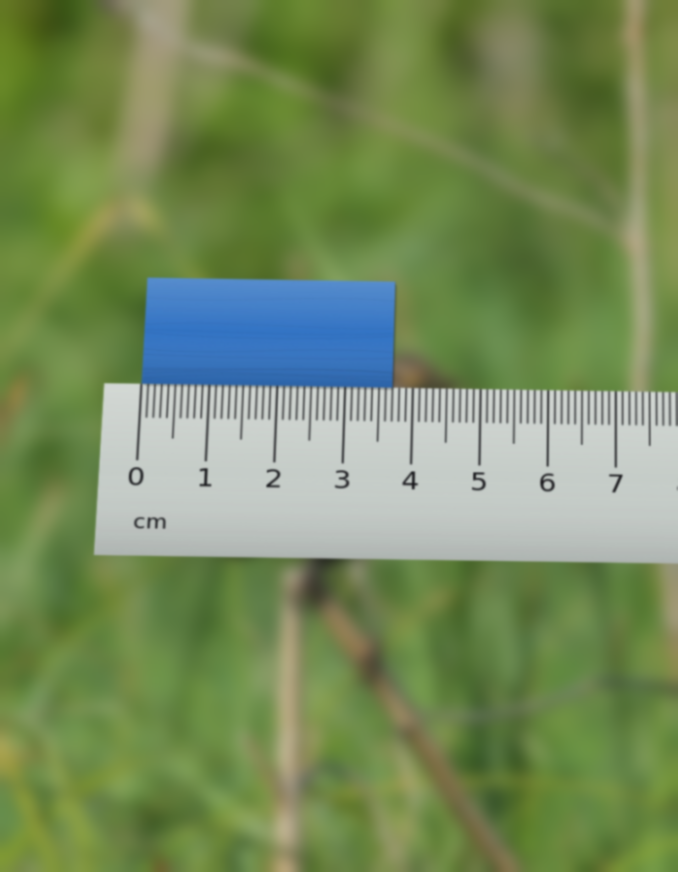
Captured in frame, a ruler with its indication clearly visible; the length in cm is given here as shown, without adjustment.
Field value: 3.7 cm
